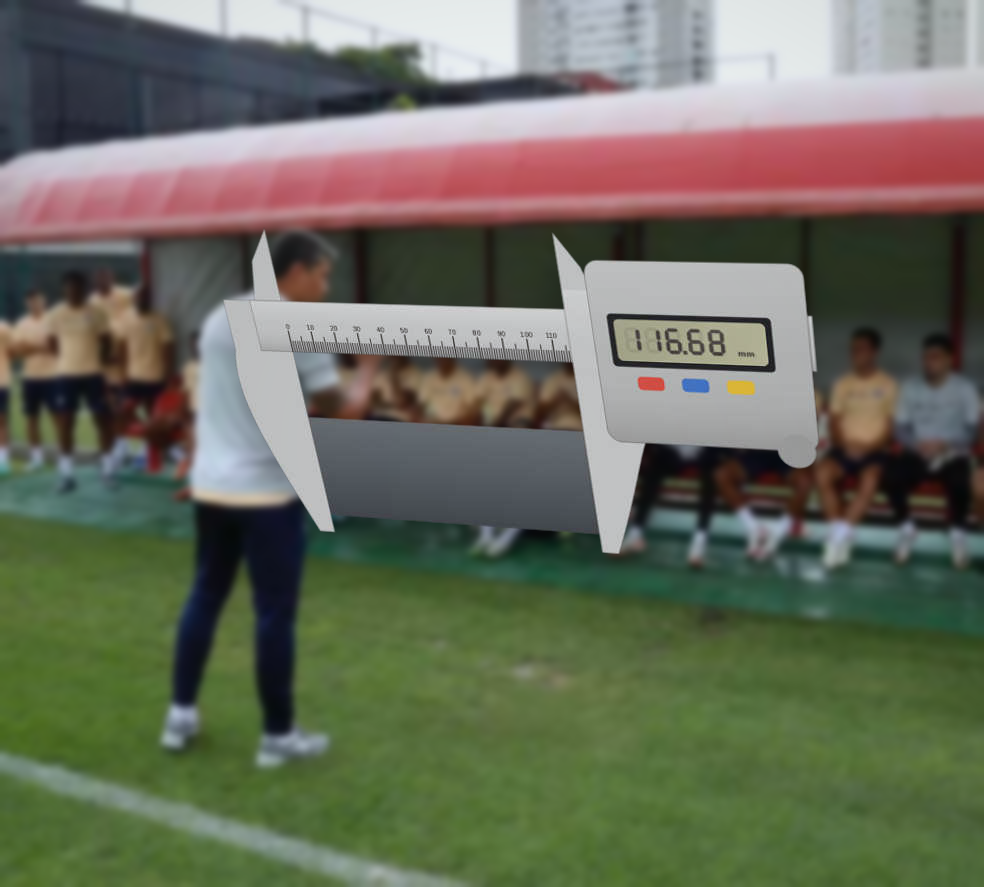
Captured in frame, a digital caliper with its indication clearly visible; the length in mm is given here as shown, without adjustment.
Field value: 116.68 mm
